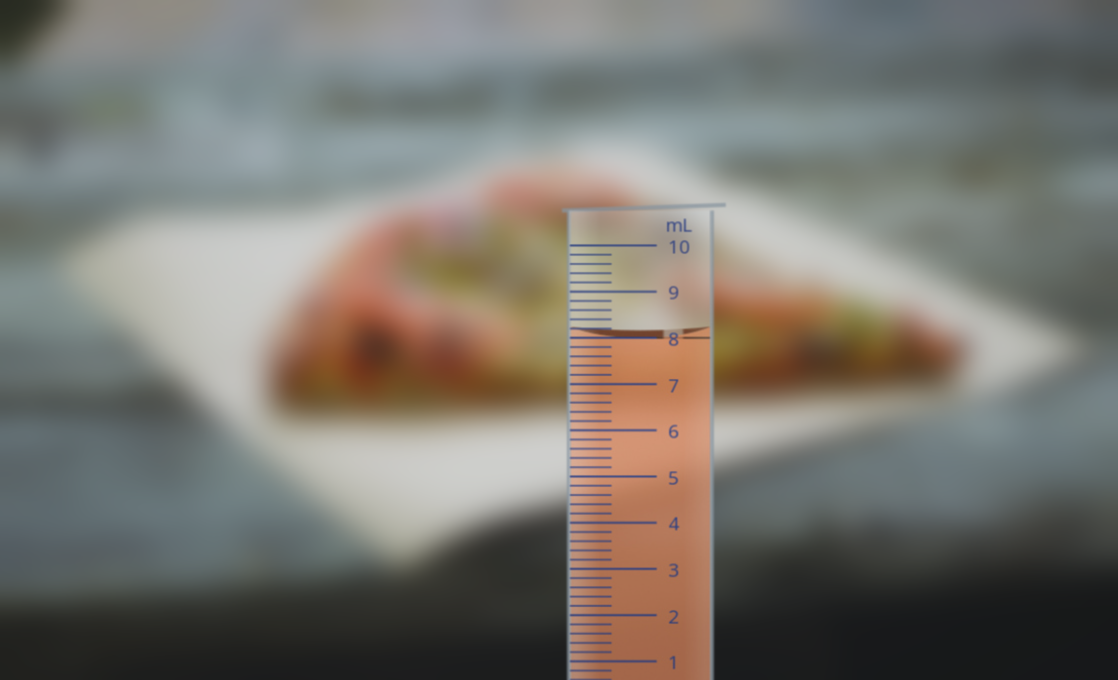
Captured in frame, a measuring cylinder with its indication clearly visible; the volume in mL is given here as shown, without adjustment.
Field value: 8 mL
